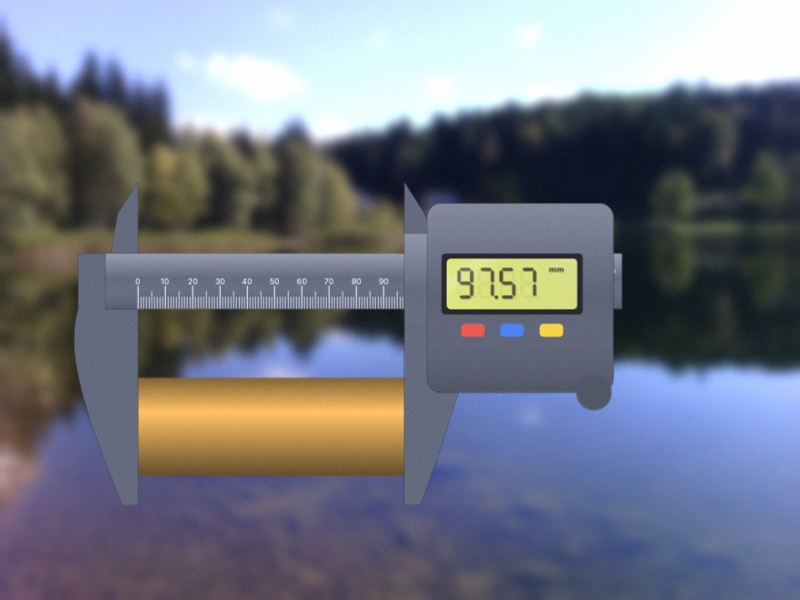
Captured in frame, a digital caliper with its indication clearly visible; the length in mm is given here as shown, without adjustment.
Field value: 97.57 mm
